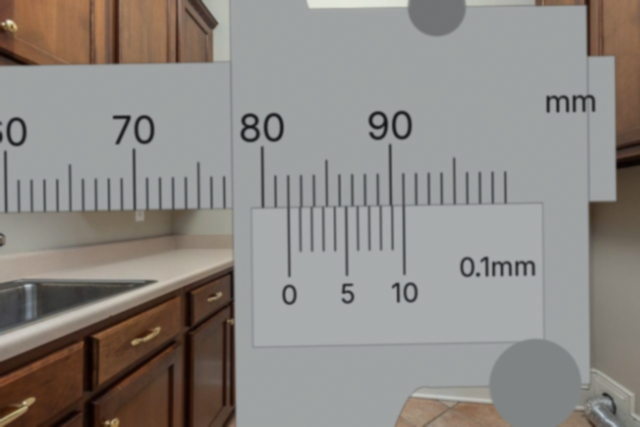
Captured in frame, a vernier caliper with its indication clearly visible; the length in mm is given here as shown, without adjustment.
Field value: 82.0 mm
